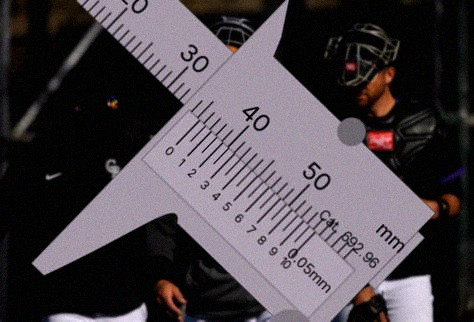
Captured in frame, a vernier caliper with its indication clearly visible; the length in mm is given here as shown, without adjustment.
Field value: 35.4 mm
